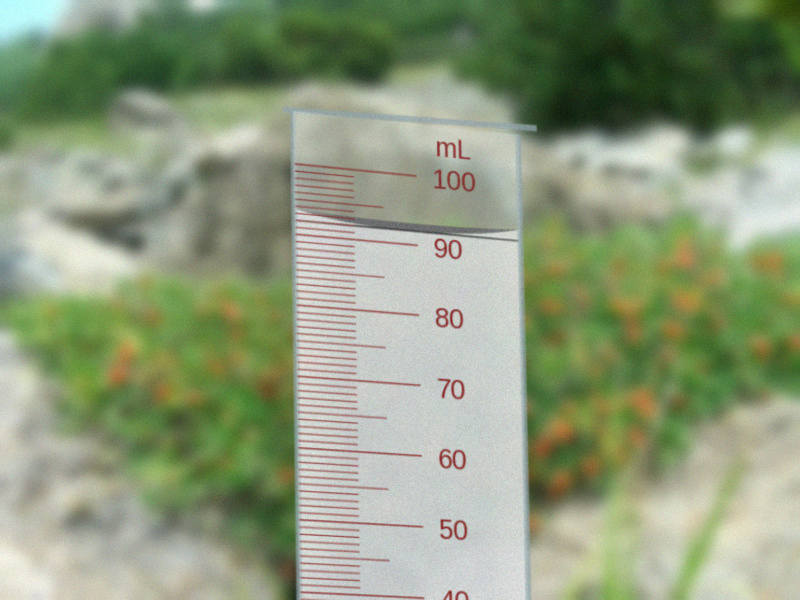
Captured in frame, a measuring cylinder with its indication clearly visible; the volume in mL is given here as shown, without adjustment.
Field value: 92 mL
